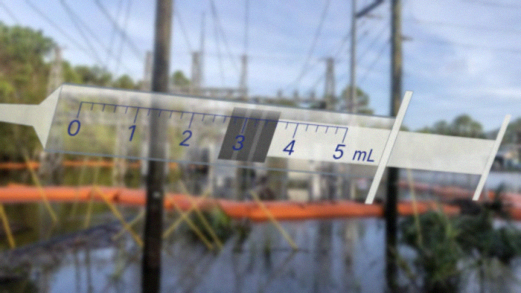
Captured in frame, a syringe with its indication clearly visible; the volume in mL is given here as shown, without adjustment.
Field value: 2.7 mL
